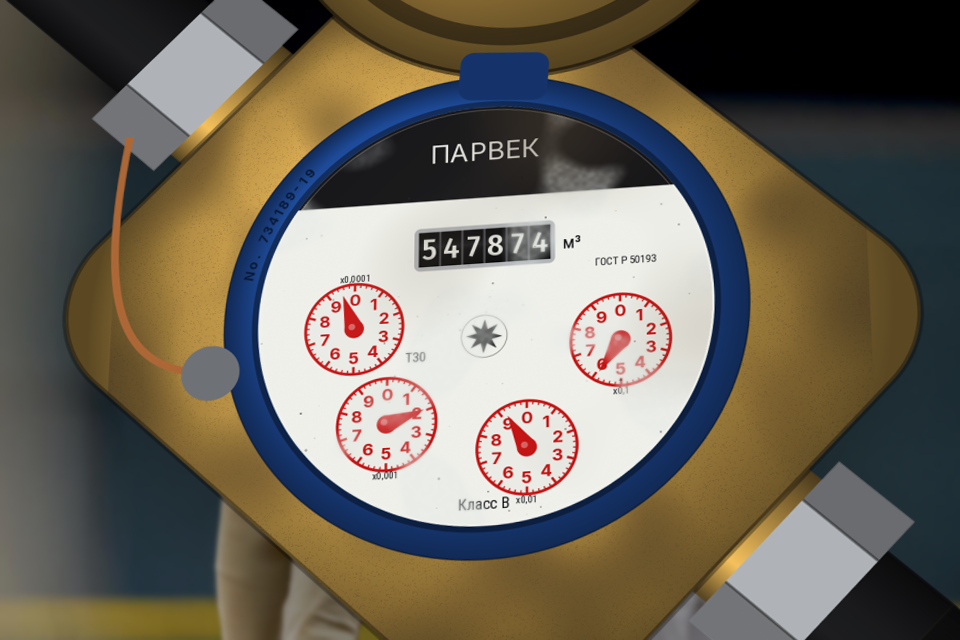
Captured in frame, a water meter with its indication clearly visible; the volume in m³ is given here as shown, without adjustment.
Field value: 547874.5919 m³
